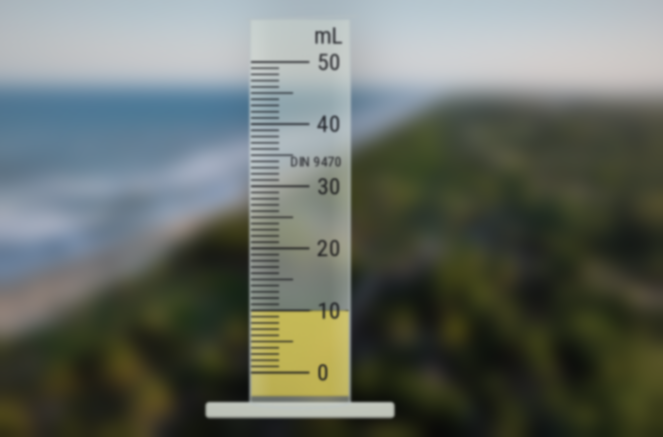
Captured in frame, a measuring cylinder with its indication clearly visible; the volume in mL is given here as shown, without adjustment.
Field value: 10 mL
